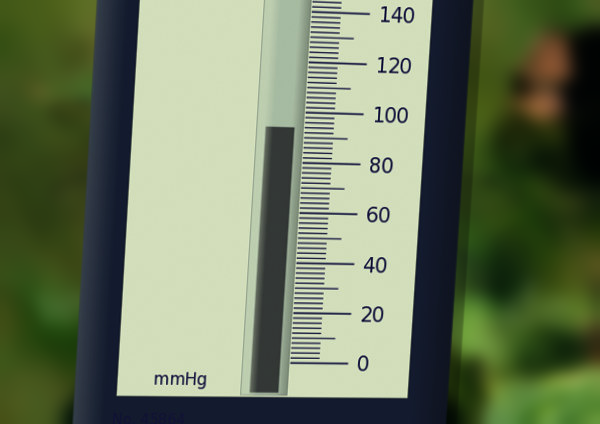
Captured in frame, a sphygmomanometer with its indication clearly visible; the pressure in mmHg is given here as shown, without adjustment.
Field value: 94 mmHg
